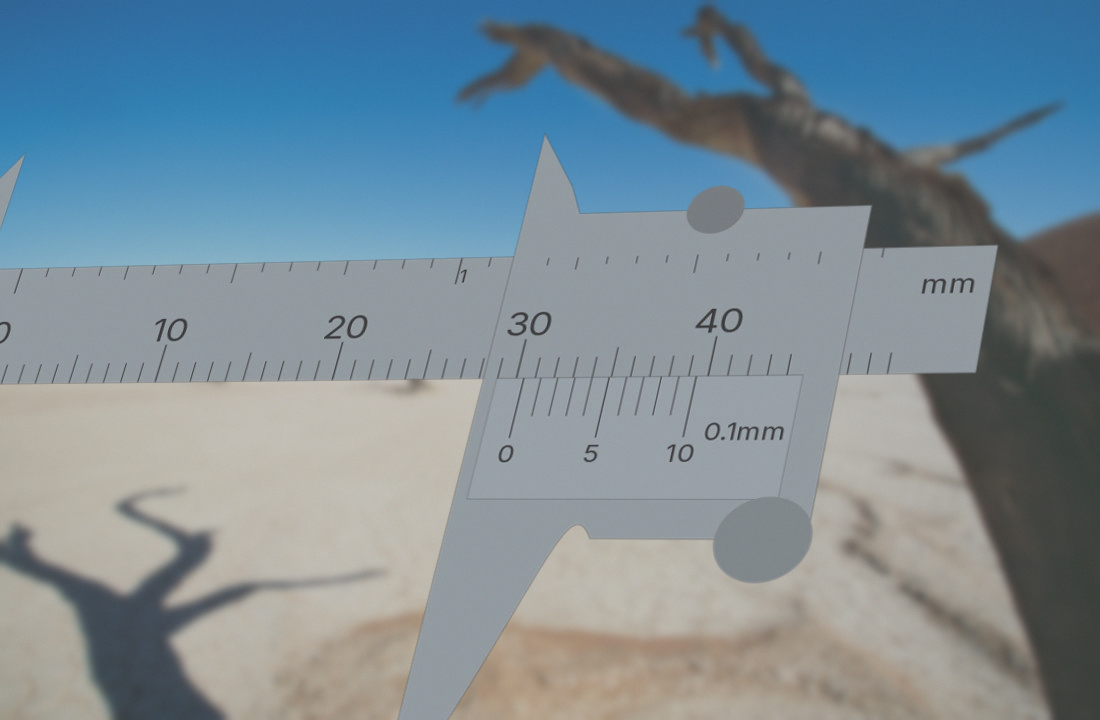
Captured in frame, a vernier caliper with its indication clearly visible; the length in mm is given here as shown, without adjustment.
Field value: 30.4 mm
